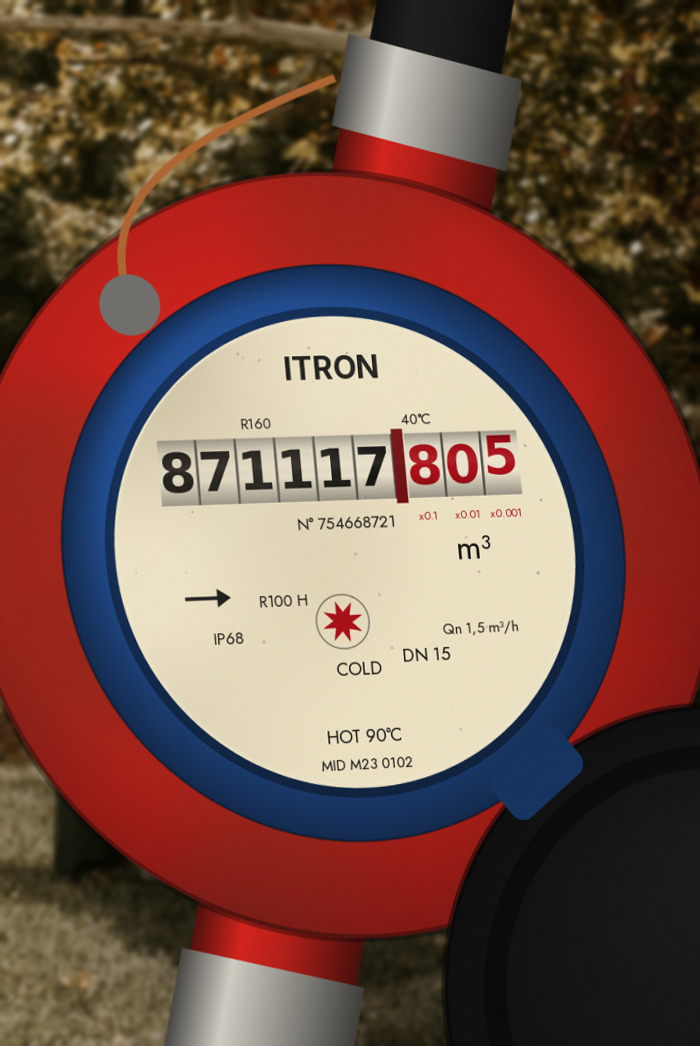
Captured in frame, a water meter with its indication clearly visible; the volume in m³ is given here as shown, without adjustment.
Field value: 871117.805 m³
